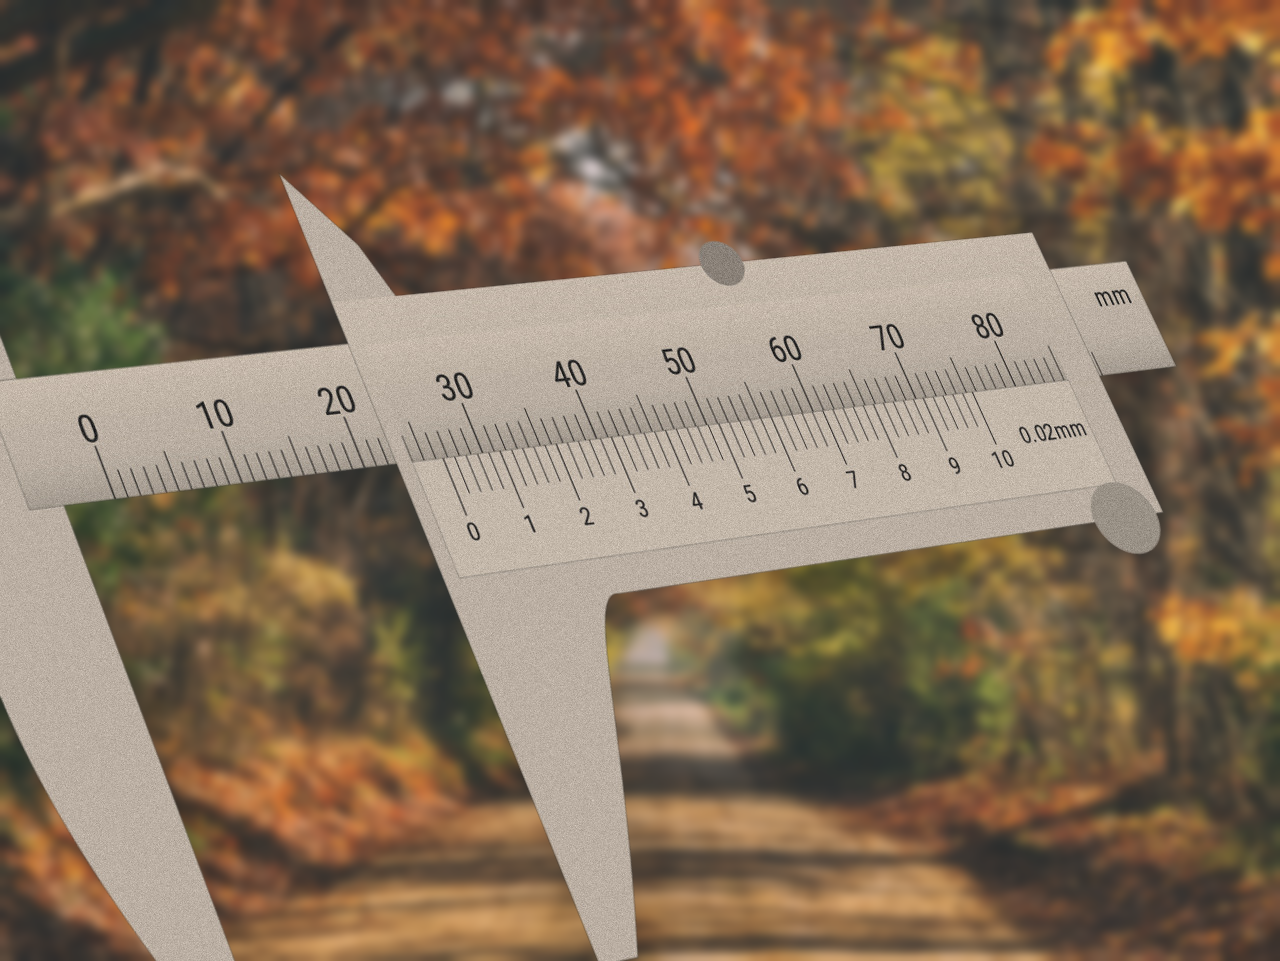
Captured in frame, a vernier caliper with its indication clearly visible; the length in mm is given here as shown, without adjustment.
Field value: 26.6 mm
